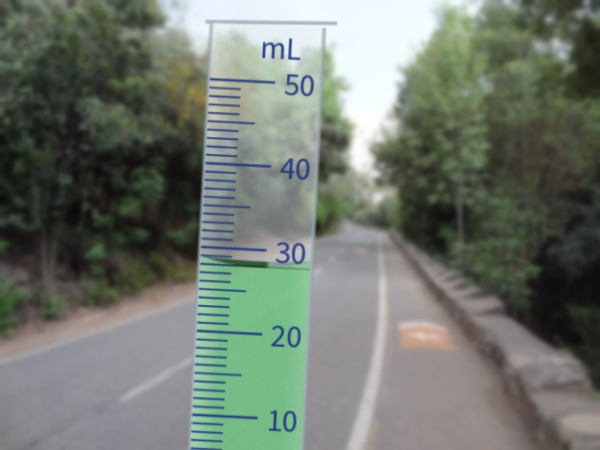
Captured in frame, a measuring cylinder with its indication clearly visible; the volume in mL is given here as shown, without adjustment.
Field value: 28 mL
